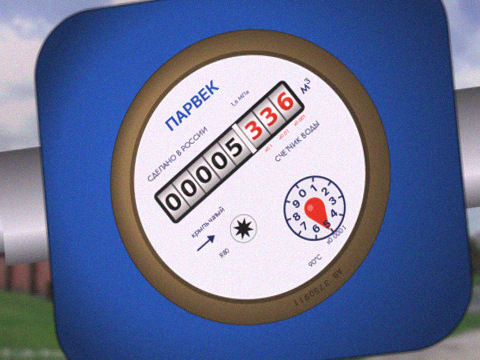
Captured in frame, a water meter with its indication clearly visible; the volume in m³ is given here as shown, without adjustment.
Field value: 5.3365 m³
